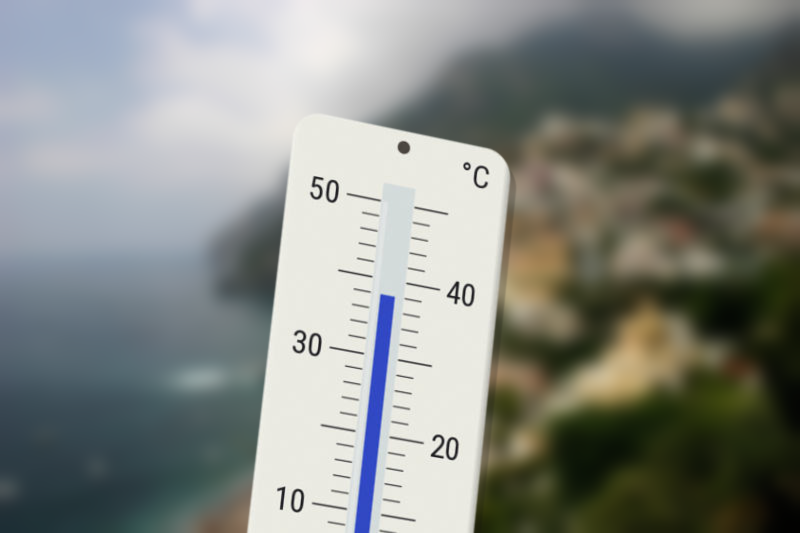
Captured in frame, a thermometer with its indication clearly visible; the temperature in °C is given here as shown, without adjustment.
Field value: 38 °C
